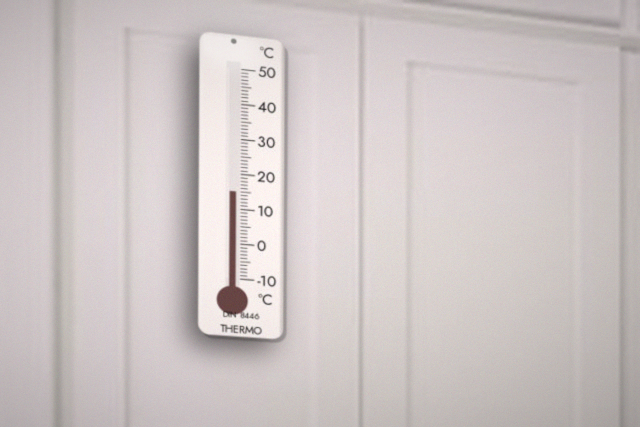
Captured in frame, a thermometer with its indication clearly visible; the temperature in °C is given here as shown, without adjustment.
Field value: 15 °C
